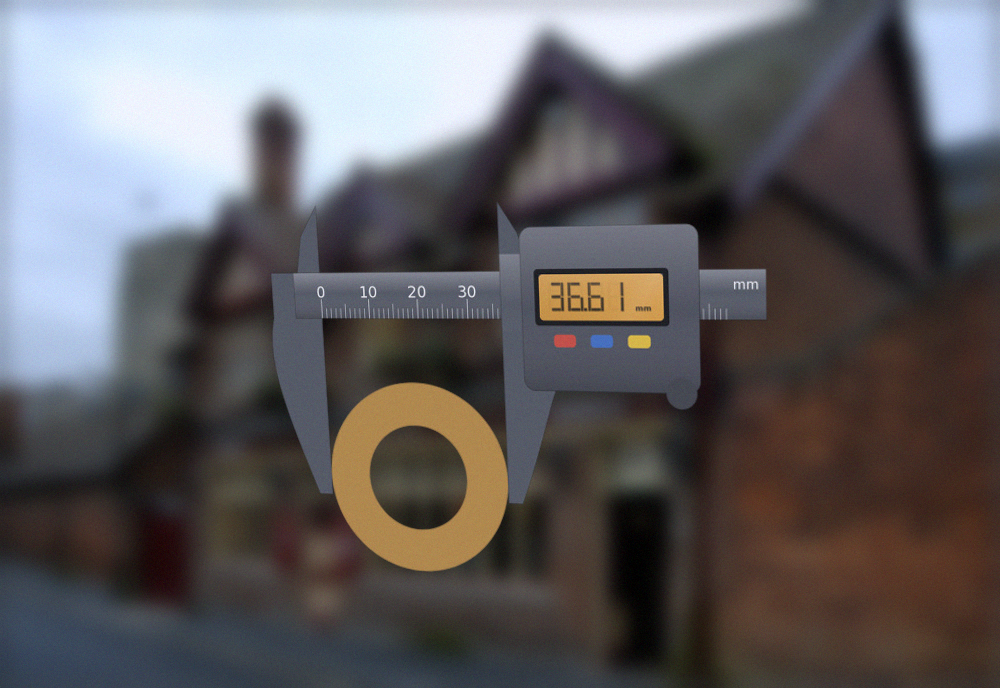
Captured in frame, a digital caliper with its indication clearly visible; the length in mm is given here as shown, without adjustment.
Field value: 36.61 mm
